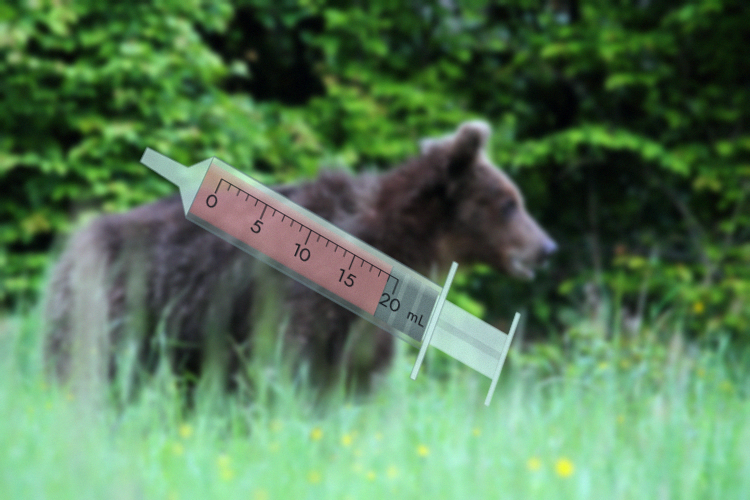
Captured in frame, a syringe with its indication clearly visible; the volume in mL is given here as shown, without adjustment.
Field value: 19 mL
